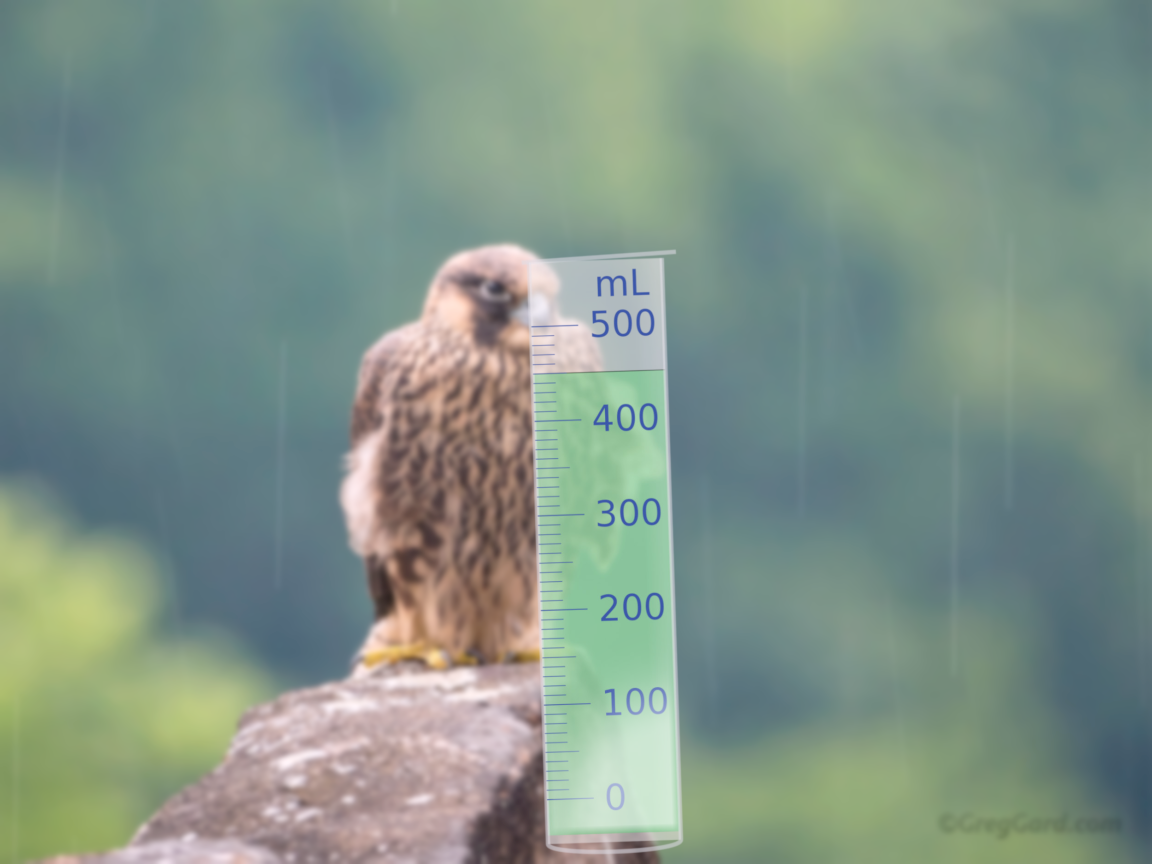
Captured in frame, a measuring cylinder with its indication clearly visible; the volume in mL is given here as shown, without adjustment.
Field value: 450 mL
